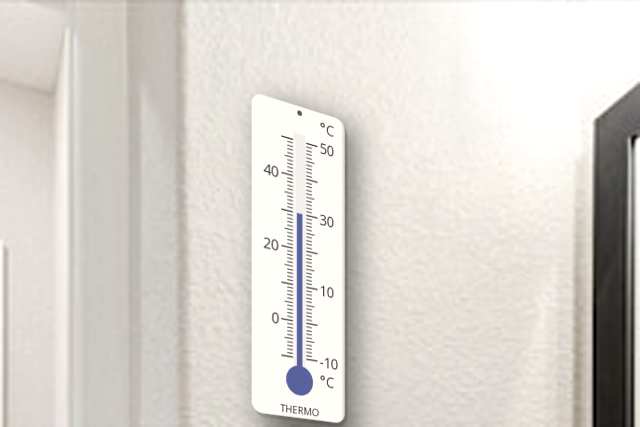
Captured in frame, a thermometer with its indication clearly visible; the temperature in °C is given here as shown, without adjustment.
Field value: 30 °C
